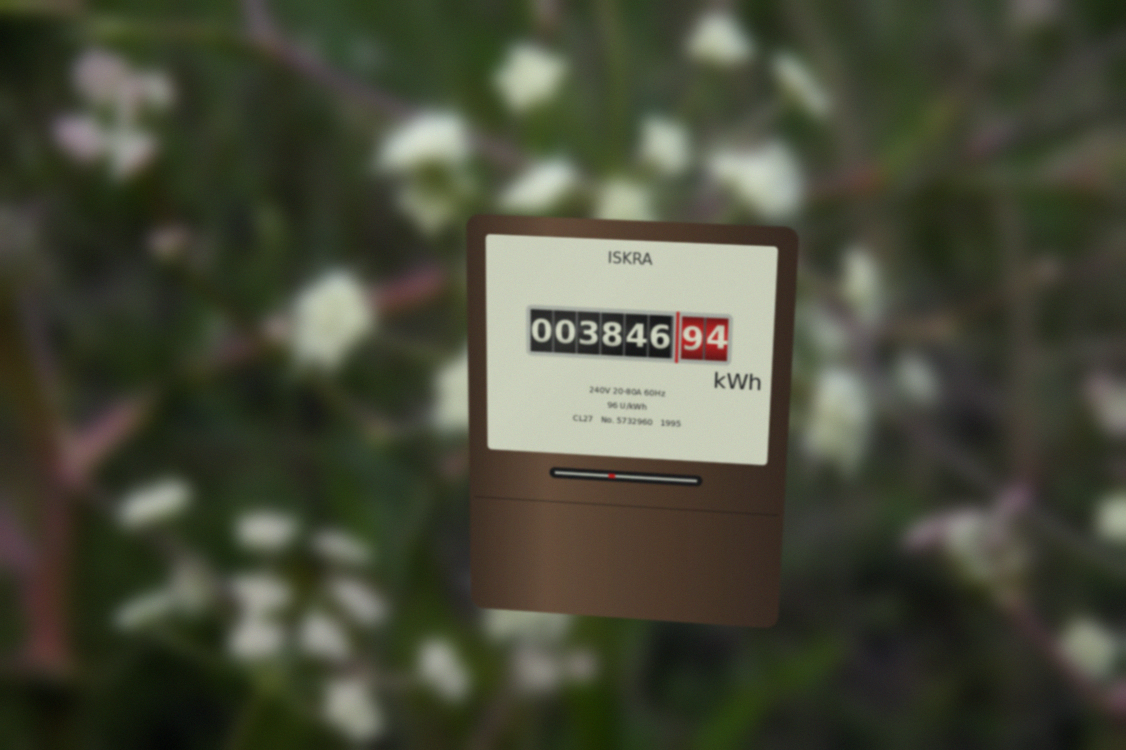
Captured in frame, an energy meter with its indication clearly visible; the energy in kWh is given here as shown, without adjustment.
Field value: 3846.94 kWh
